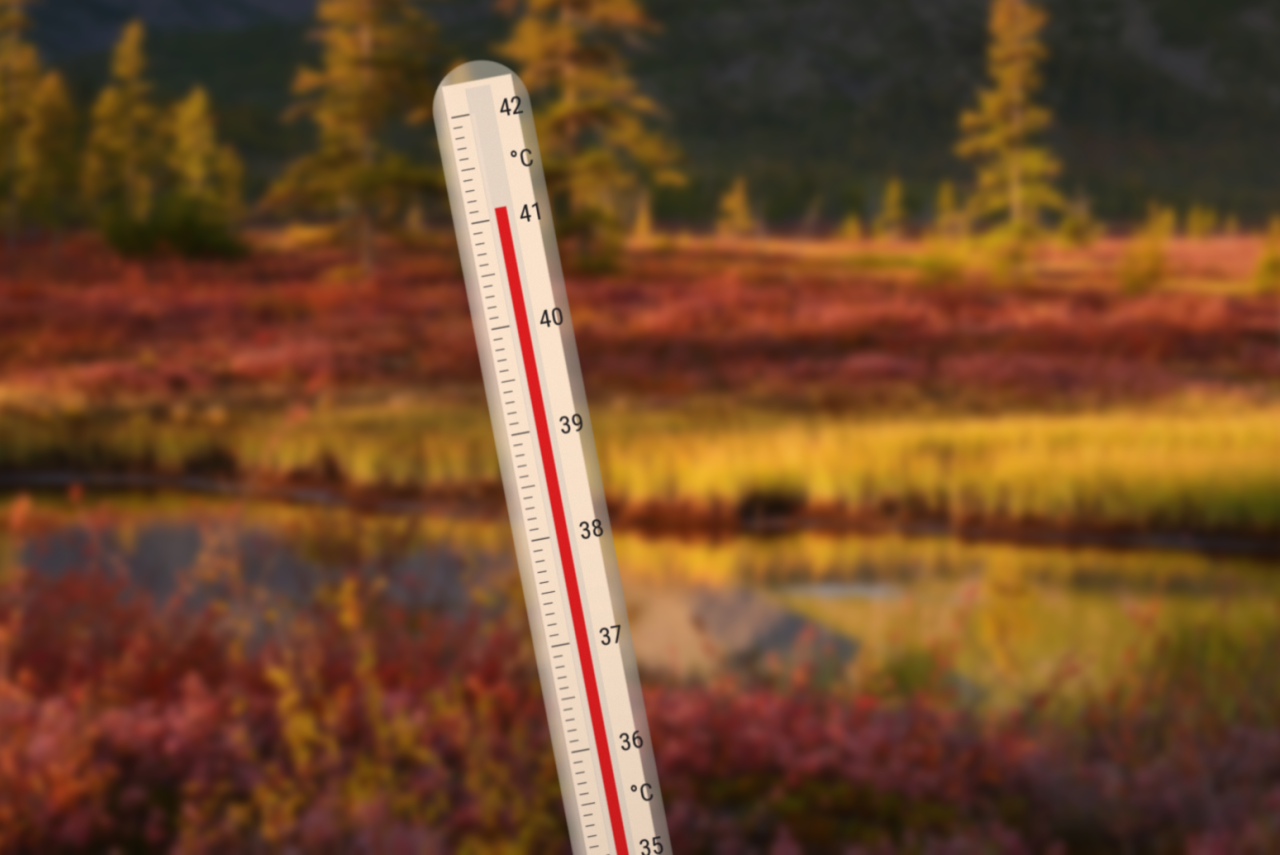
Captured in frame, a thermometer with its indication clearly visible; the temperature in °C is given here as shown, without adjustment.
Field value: 41.1 °C
